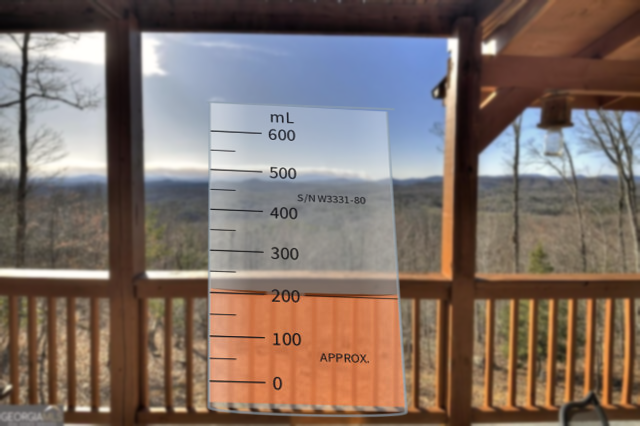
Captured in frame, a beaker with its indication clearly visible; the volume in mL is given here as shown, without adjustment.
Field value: 200 mL
